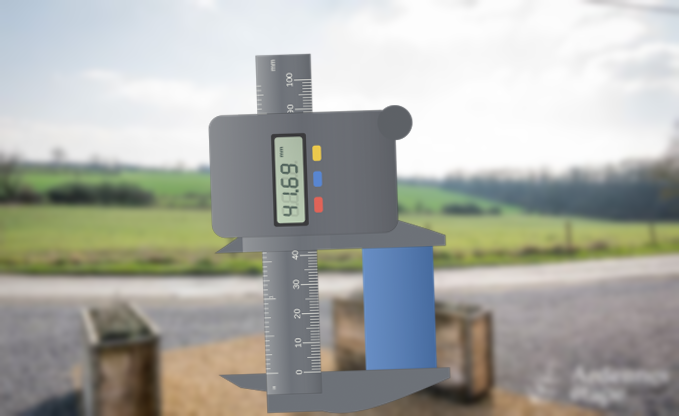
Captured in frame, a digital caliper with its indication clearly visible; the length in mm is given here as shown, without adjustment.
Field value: 41.69 mm
